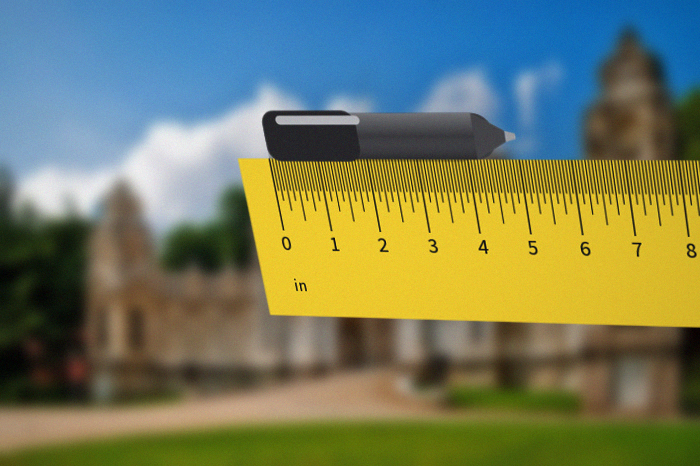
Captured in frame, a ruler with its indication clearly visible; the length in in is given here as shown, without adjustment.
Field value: 5 in
